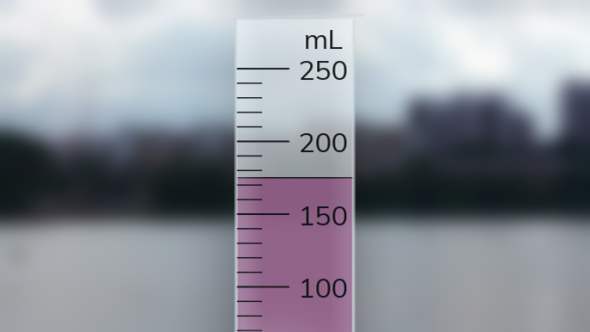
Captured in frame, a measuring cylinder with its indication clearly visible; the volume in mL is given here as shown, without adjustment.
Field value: 175 mL
